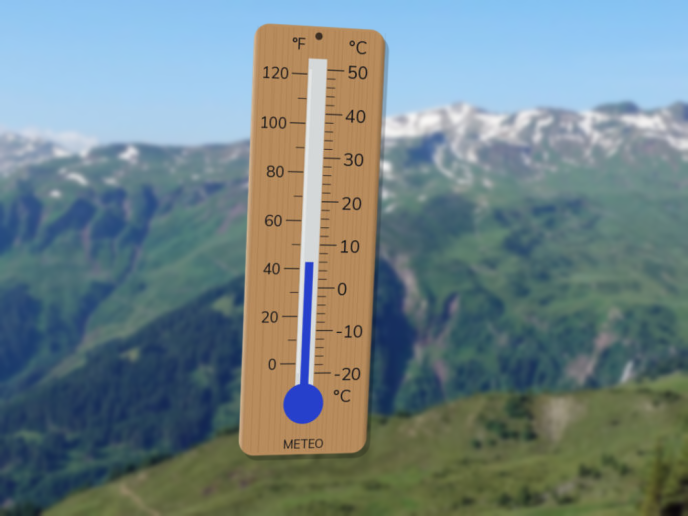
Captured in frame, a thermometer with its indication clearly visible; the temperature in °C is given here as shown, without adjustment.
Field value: 6 °C
